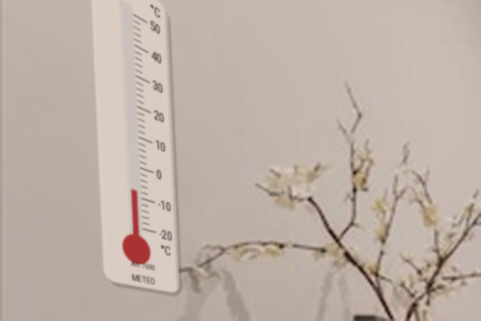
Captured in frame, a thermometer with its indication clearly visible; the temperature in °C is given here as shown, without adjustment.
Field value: -8 °C
